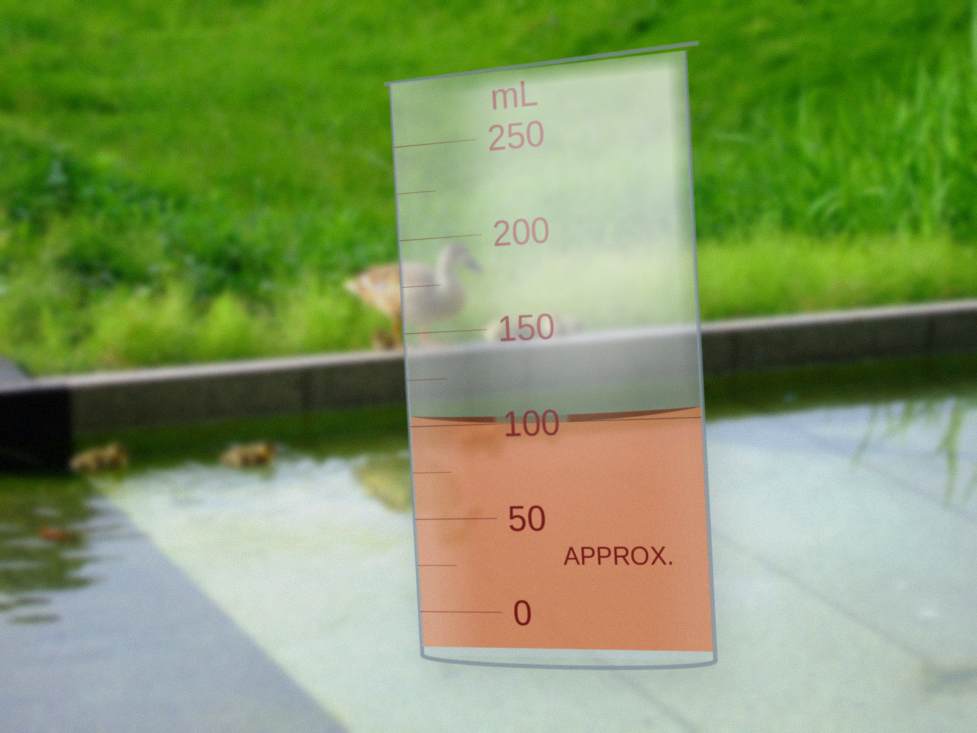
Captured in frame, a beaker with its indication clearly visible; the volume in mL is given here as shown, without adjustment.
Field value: 100 mL
